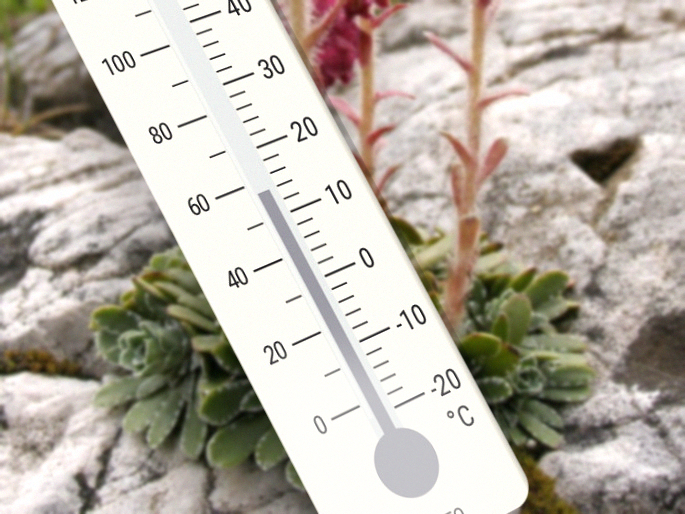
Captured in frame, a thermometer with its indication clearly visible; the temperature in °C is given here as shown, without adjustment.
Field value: 14 °C
